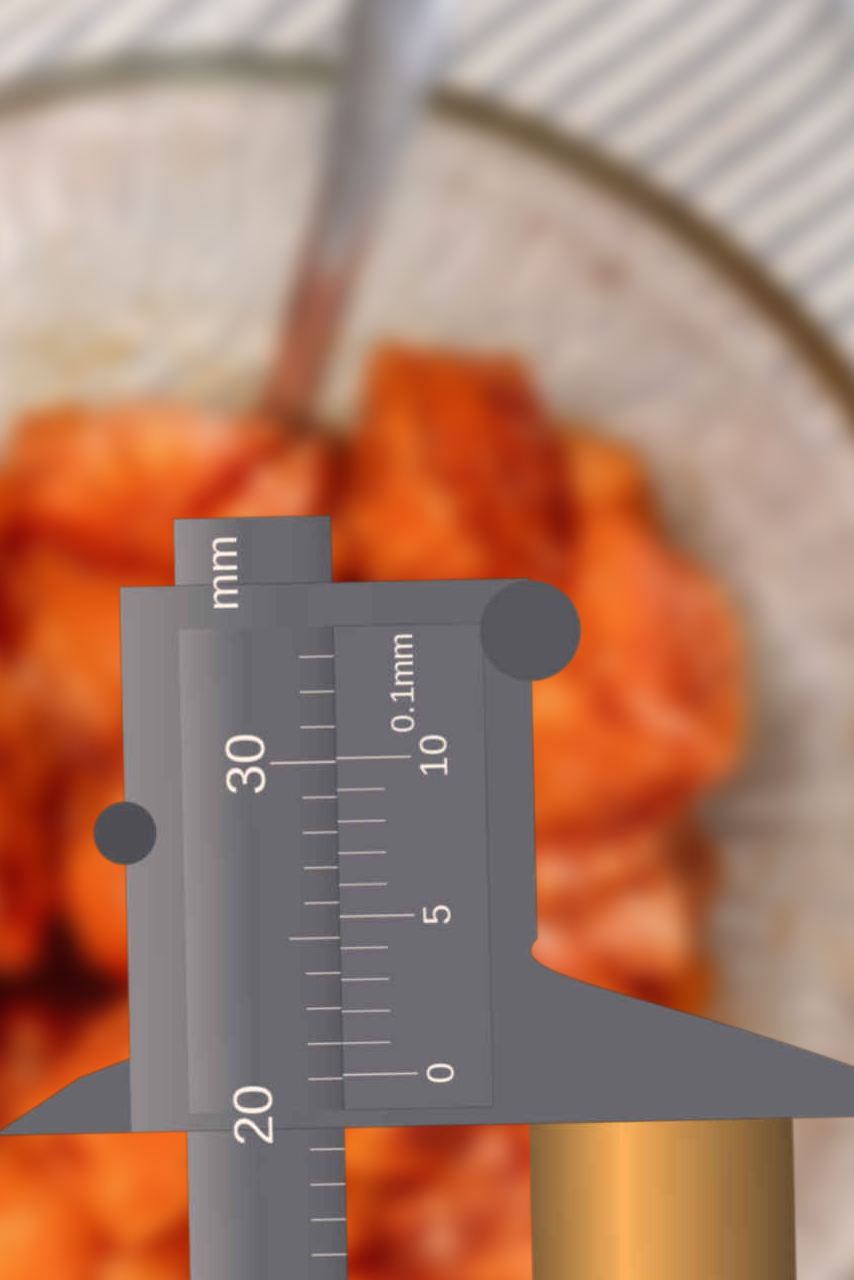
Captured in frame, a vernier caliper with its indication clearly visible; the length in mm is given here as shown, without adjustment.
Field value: 21.1 mm
